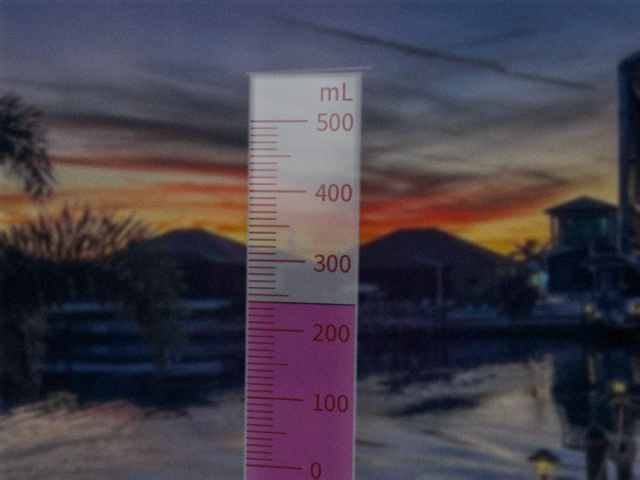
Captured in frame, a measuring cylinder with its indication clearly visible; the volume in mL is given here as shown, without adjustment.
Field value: 240 mL
